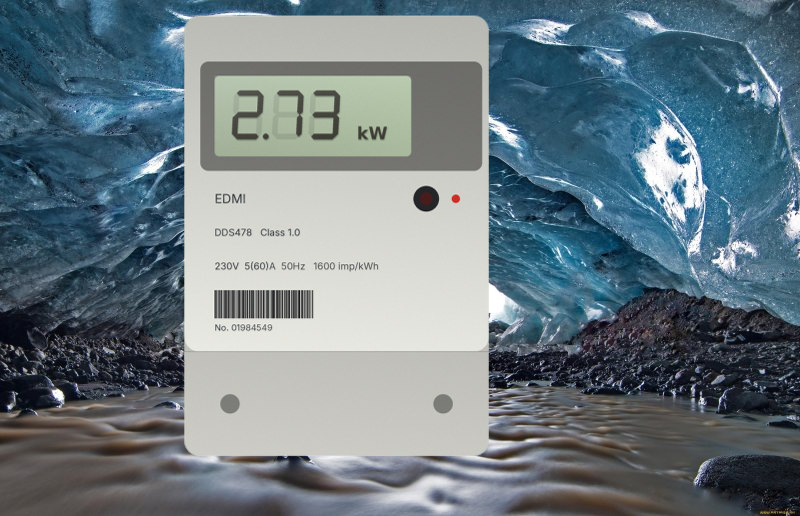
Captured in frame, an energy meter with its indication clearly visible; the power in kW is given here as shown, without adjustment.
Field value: 2.73 kW
